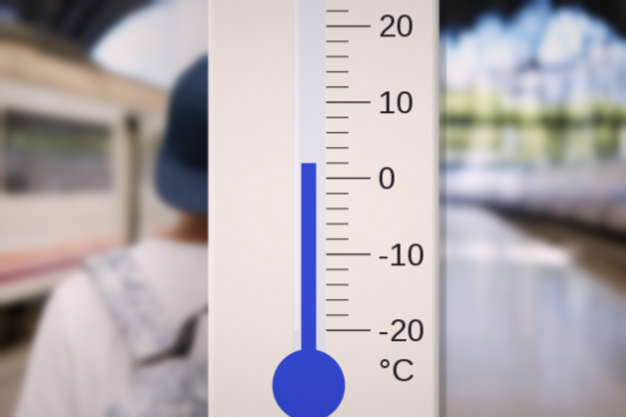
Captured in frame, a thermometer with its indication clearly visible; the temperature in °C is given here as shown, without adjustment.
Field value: 2 °C
